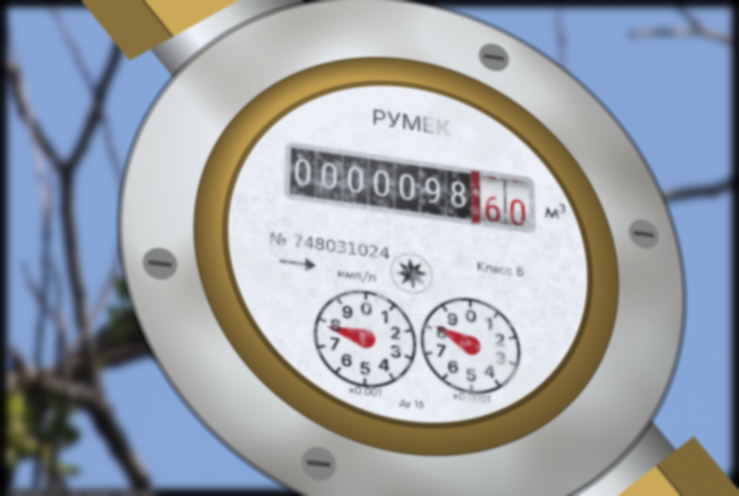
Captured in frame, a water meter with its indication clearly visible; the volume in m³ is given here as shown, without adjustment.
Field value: 98.5978 m³
